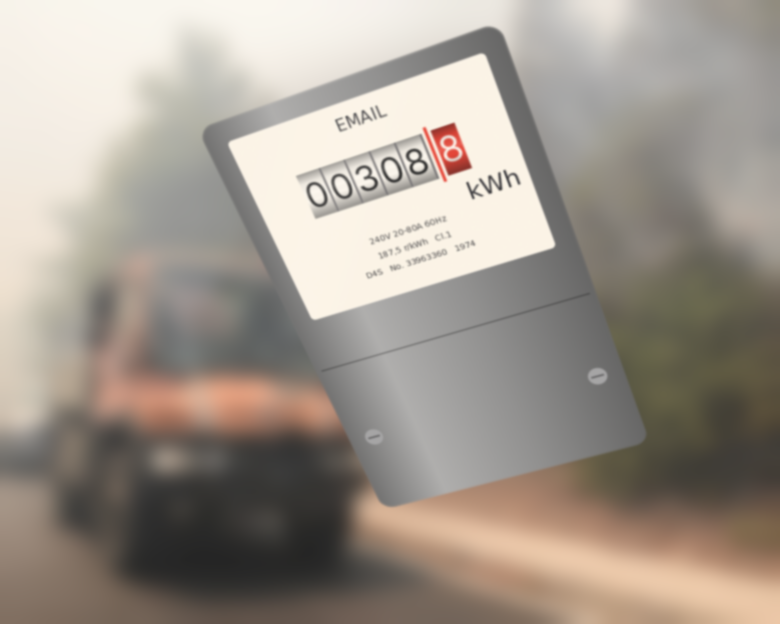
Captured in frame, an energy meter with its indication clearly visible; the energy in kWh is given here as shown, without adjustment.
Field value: 308.8 kWh
